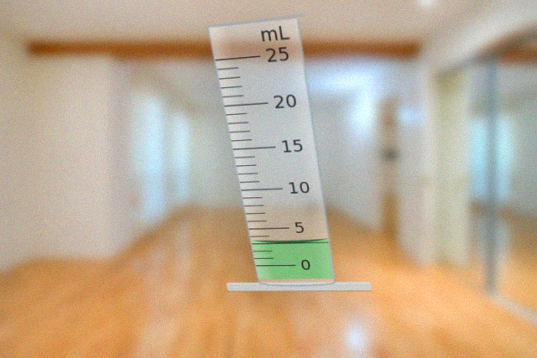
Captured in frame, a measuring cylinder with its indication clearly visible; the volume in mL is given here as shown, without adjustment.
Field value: 3 mL
